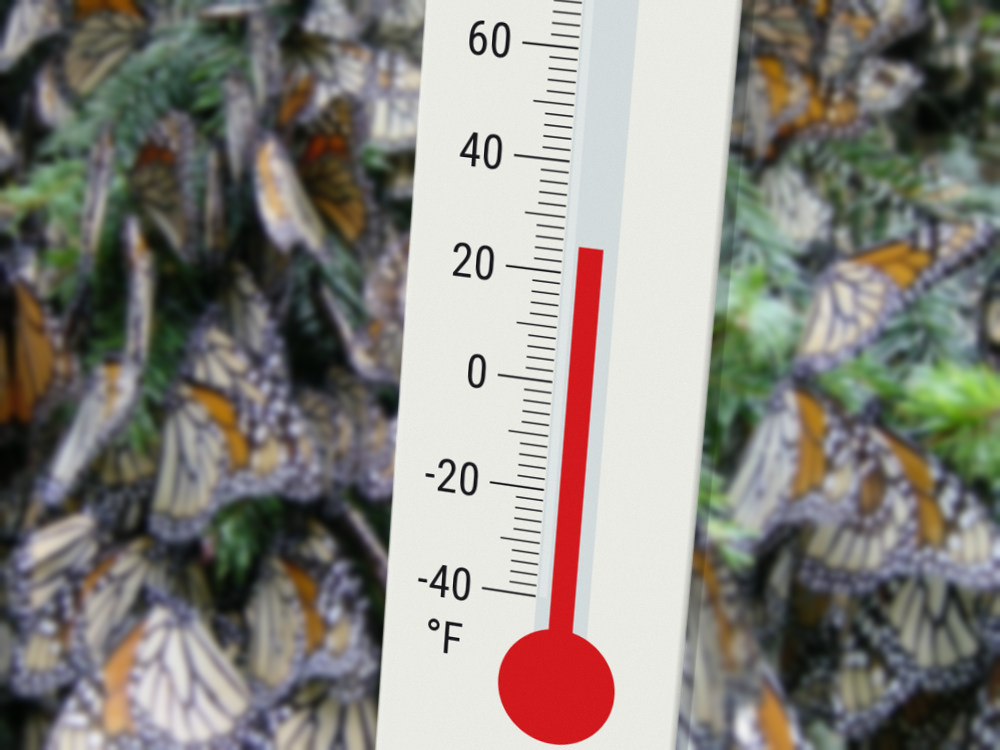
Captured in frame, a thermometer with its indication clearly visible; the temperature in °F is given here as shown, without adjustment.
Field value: 25 °F
